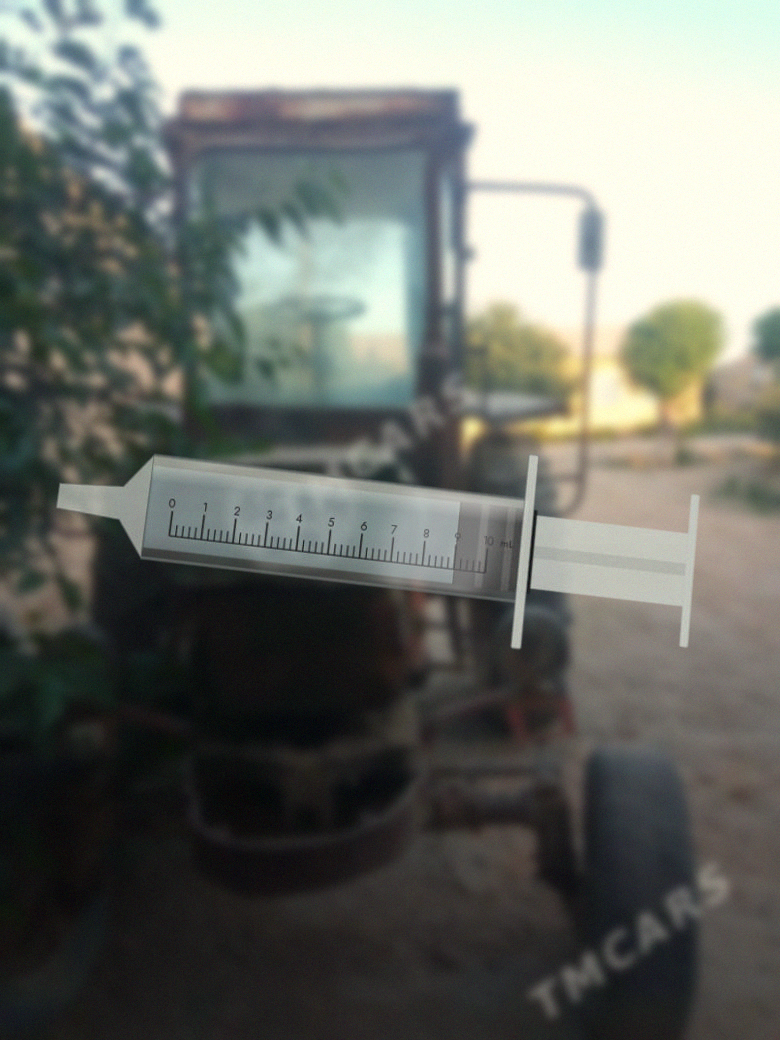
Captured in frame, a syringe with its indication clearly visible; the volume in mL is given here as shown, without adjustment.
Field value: 9 mL
